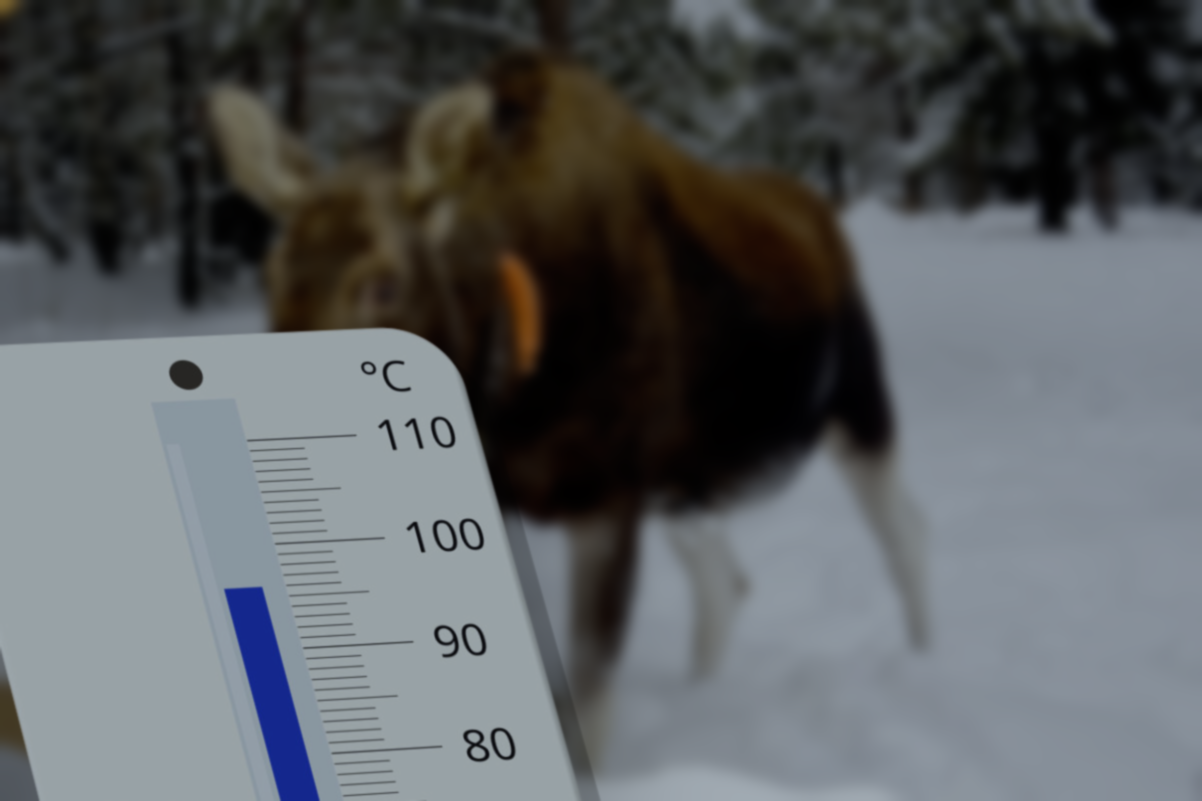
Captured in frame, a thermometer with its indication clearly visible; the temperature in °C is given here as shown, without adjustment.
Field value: 96 °C
